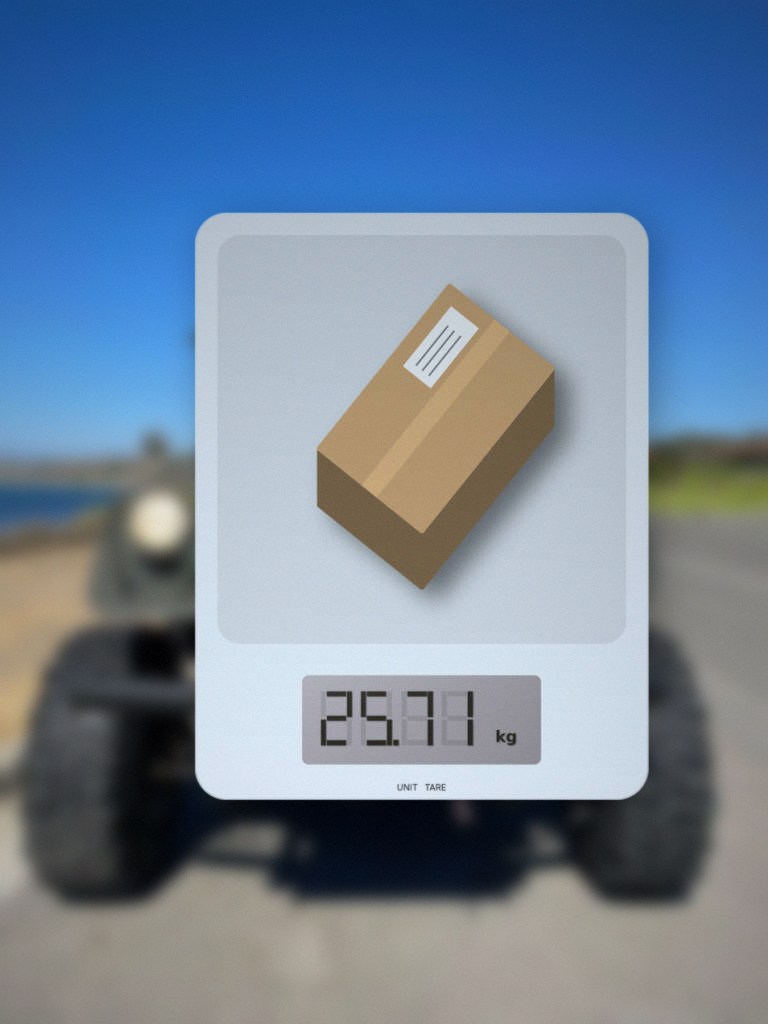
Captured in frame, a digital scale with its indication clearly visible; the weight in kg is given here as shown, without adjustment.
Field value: 25.71 kg
